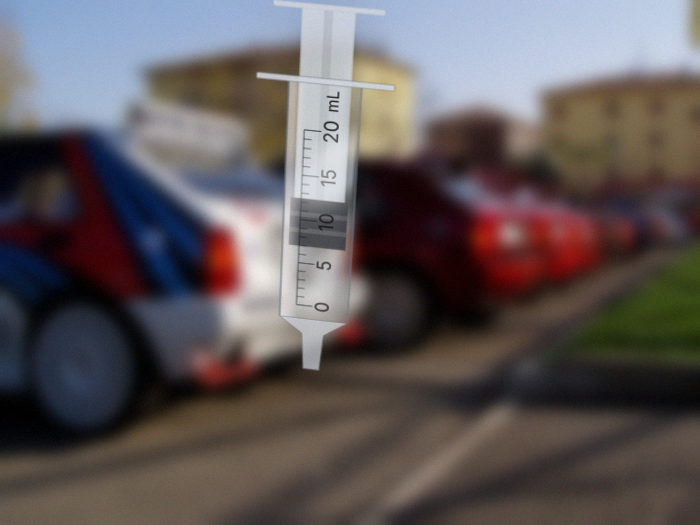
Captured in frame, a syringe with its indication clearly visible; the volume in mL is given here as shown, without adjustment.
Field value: 7 mL
